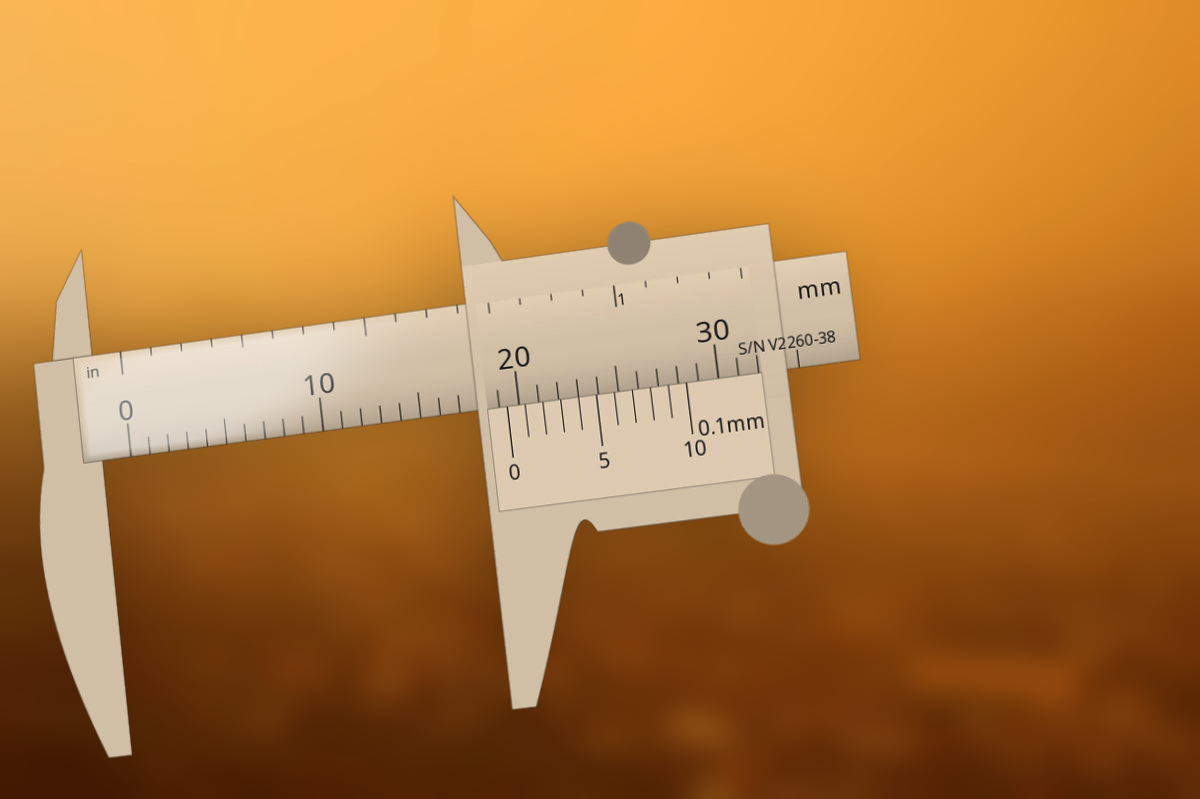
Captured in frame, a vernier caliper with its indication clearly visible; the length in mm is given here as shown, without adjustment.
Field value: 19.4 mm
